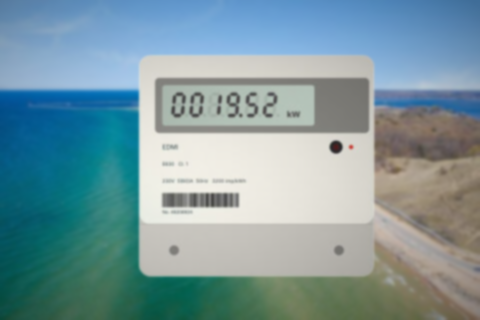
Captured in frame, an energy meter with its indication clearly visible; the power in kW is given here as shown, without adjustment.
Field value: 19.52 kW
